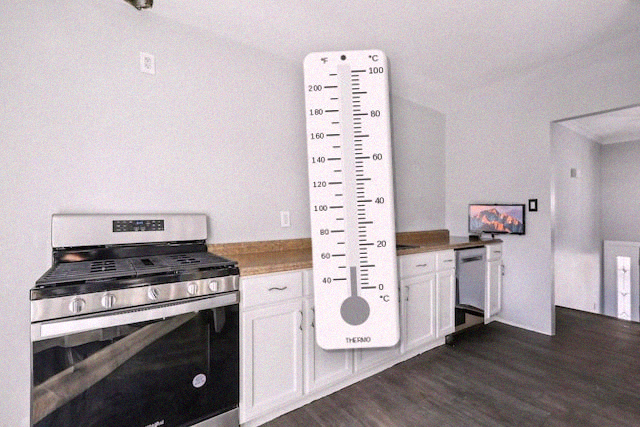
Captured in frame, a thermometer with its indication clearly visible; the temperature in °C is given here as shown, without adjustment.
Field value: 10 °C
